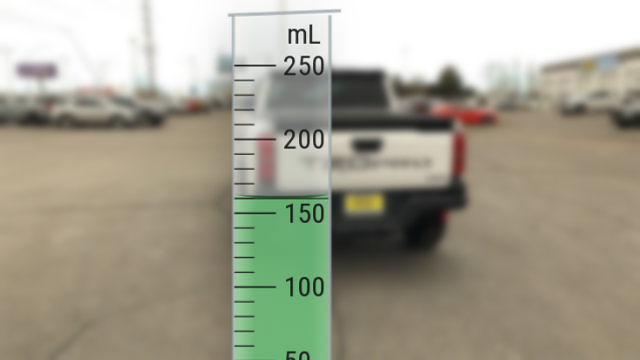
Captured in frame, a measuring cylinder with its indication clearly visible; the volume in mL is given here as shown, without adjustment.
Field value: 160 mL
